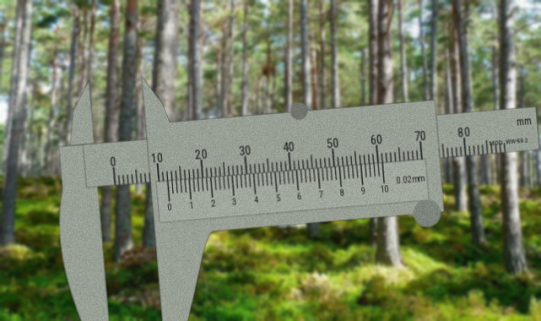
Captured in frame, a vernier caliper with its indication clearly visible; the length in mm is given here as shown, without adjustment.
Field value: 12.0 mm
